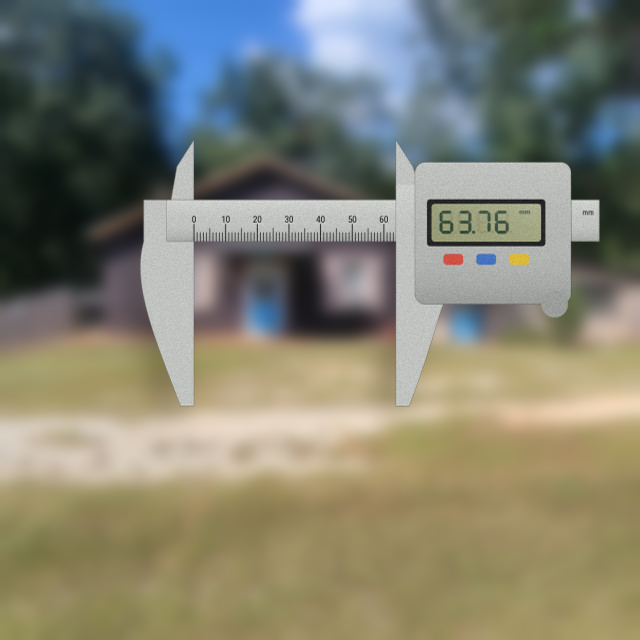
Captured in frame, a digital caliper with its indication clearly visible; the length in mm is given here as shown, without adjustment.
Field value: 63.76 mm
